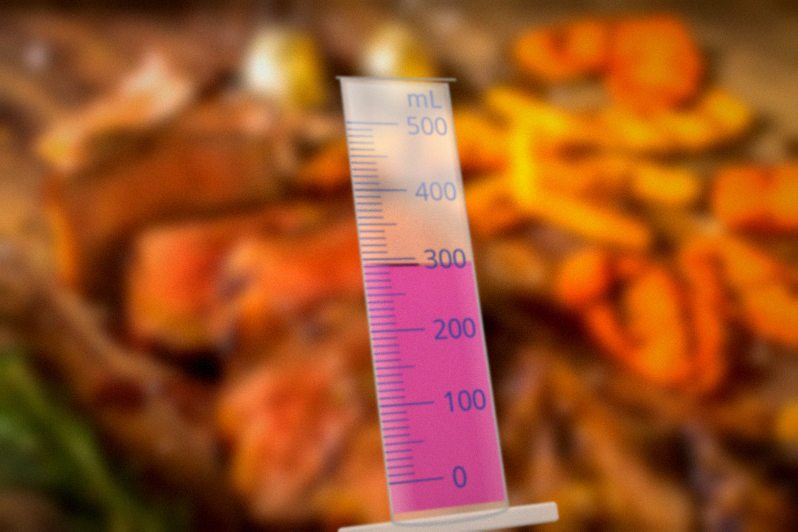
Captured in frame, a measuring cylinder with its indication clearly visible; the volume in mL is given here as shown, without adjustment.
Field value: 290 mL
